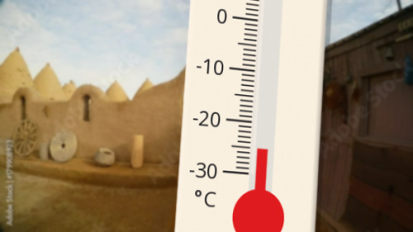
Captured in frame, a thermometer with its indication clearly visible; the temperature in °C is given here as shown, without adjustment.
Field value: -25 °C
